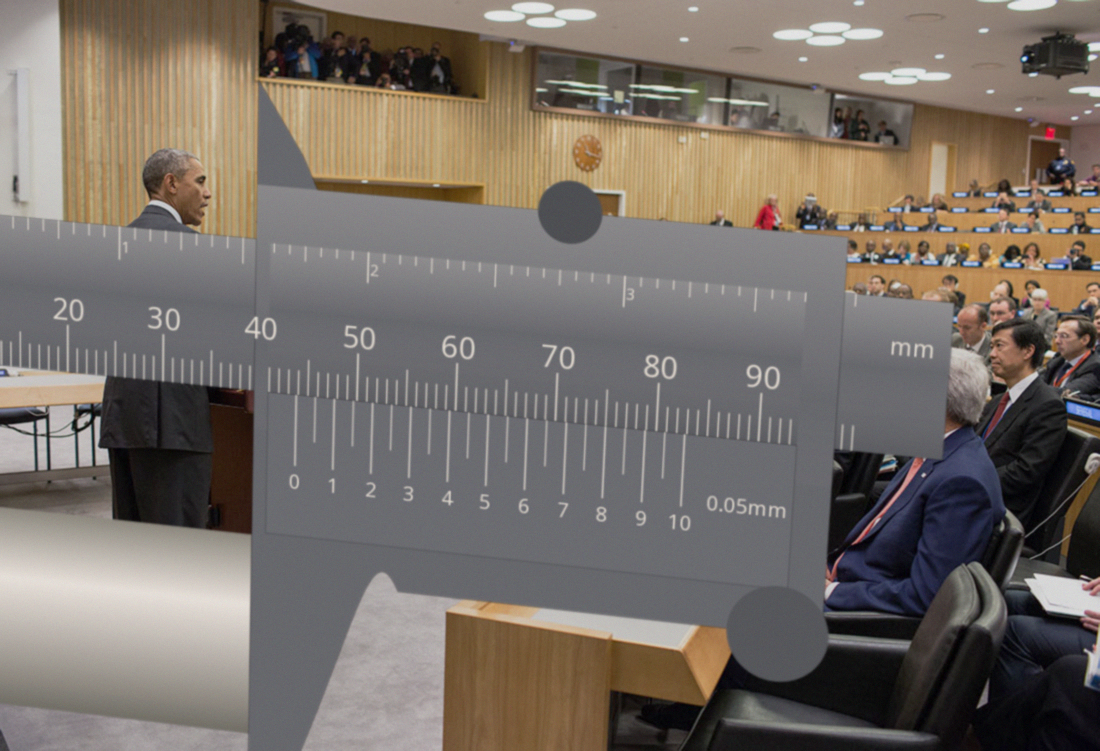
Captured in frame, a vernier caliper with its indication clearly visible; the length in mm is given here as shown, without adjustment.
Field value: 43.8 mm
